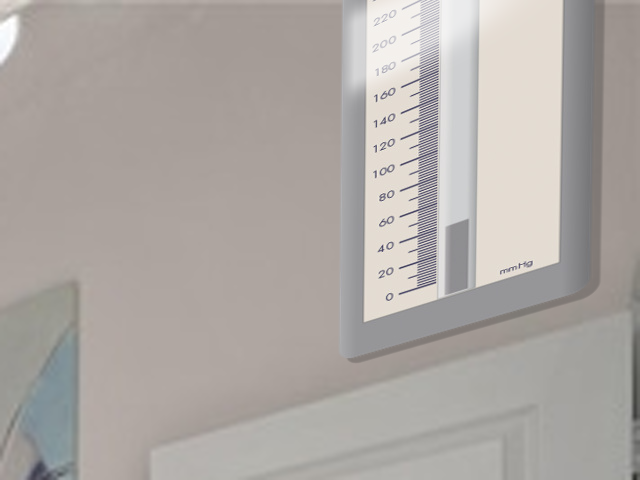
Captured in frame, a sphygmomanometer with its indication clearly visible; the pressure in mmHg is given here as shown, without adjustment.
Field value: 40 mmHg
